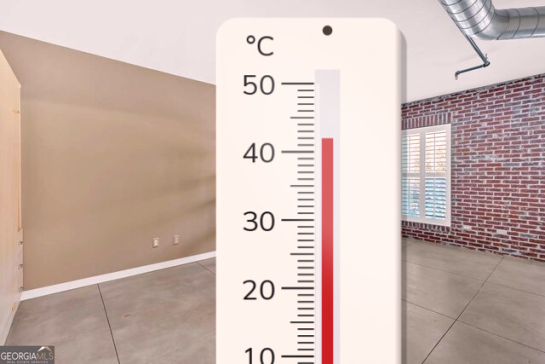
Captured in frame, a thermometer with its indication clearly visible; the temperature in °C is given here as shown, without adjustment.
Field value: 42 °C
